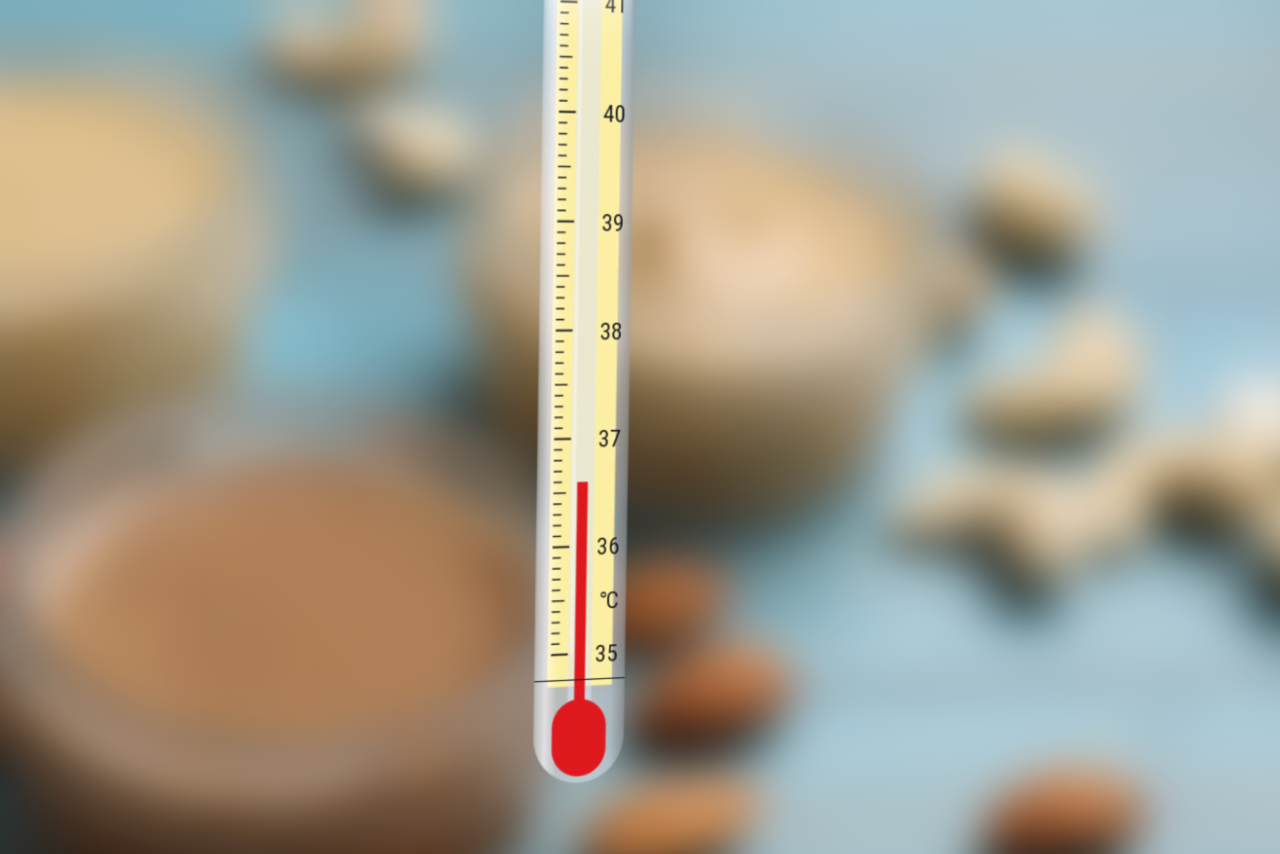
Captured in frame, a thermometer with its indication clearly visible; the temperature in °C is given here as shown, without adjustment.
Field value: 36.6 °C
